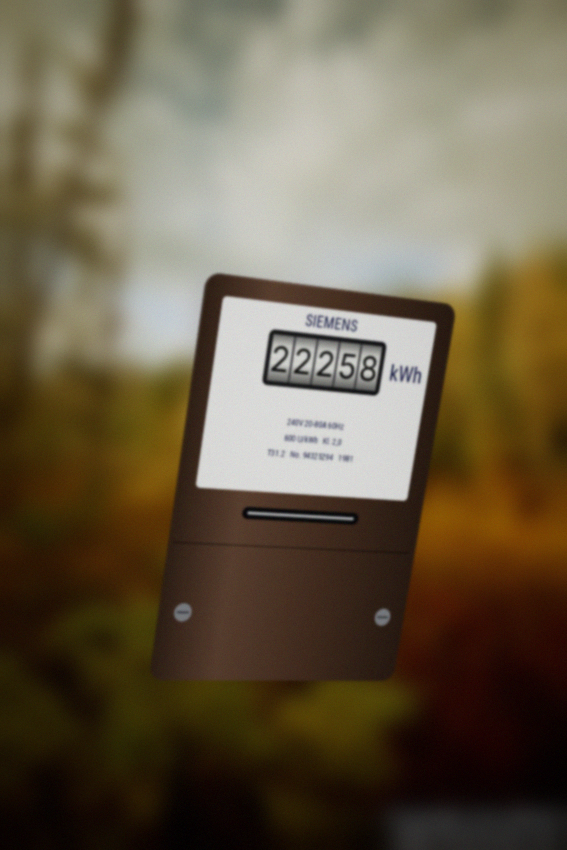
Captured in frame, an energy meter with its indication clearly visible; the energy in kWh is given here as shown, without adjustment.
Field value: 22258 kWh
